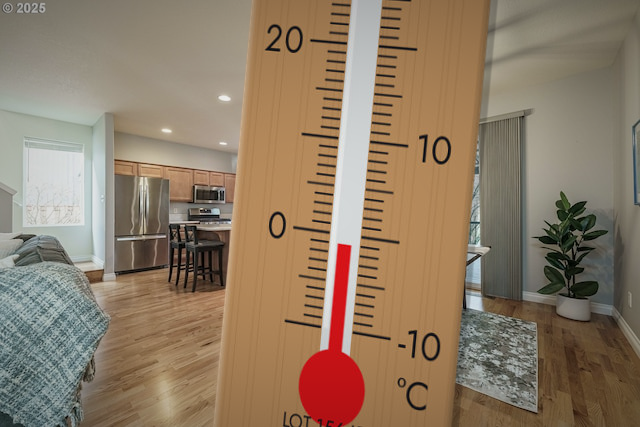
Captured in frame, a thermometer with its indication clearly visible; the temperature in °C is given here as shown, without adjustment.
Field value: -1 °C
